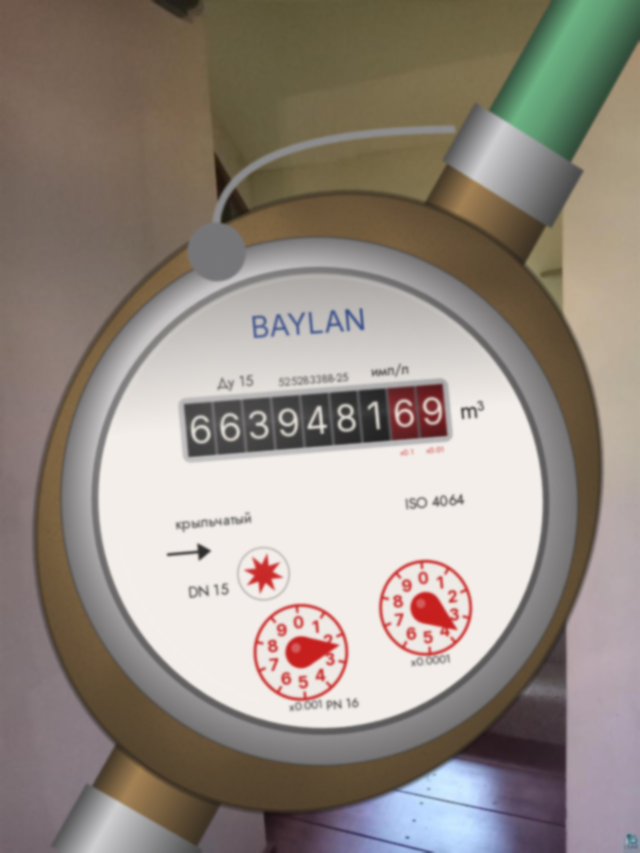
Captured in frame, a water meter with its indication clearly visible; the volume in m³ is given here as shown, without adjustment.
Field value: 6639481.6923 m³
